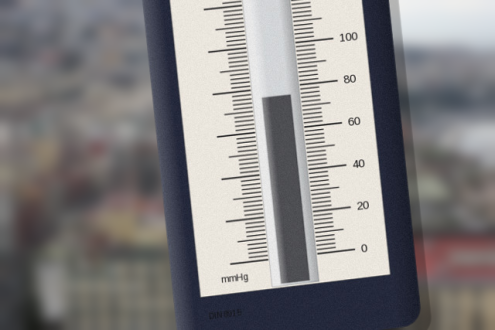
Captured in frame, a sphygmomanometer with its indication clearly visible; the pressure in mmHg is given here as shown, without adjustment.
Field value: 76 mmHg
